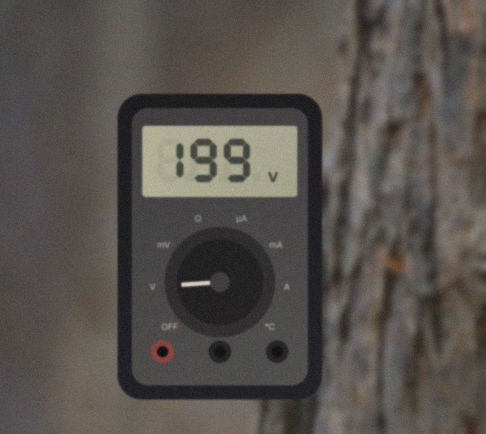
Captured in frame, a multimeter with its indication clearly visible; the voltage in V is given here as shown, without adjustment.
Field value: 199 V
